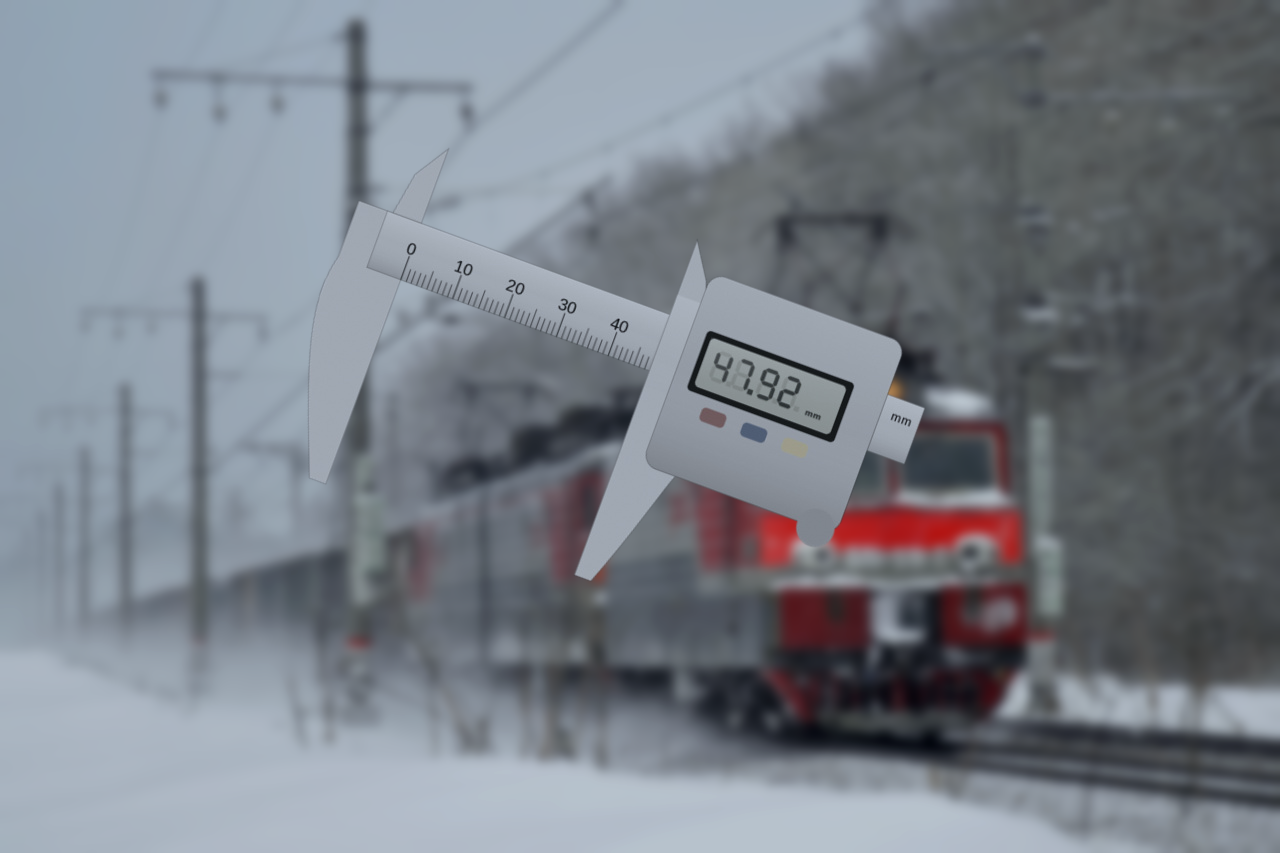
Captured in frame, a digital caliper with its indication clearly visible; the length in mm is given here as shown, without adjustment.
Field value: 47.92 mm
